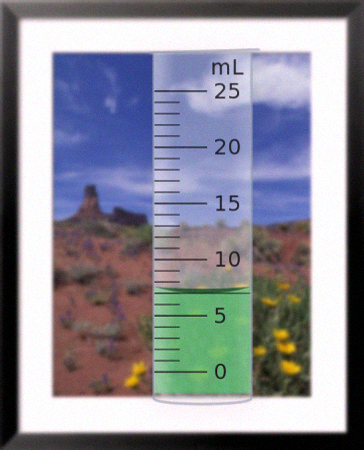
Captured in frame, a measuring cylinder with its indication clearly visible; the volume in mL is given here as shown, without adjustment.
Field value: 7 mL
